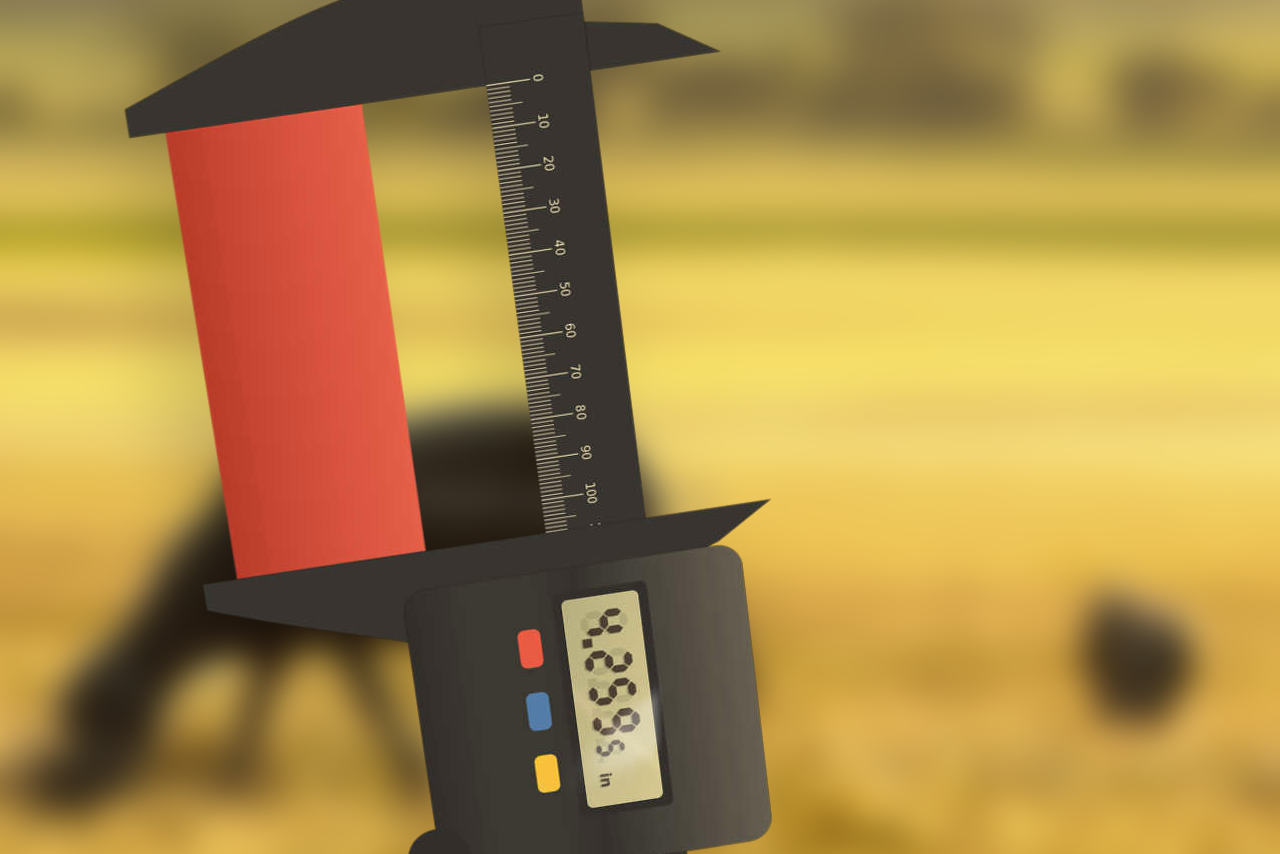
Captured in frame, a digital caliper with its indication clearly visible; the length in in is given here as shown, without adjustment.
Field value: 4.2595 in
